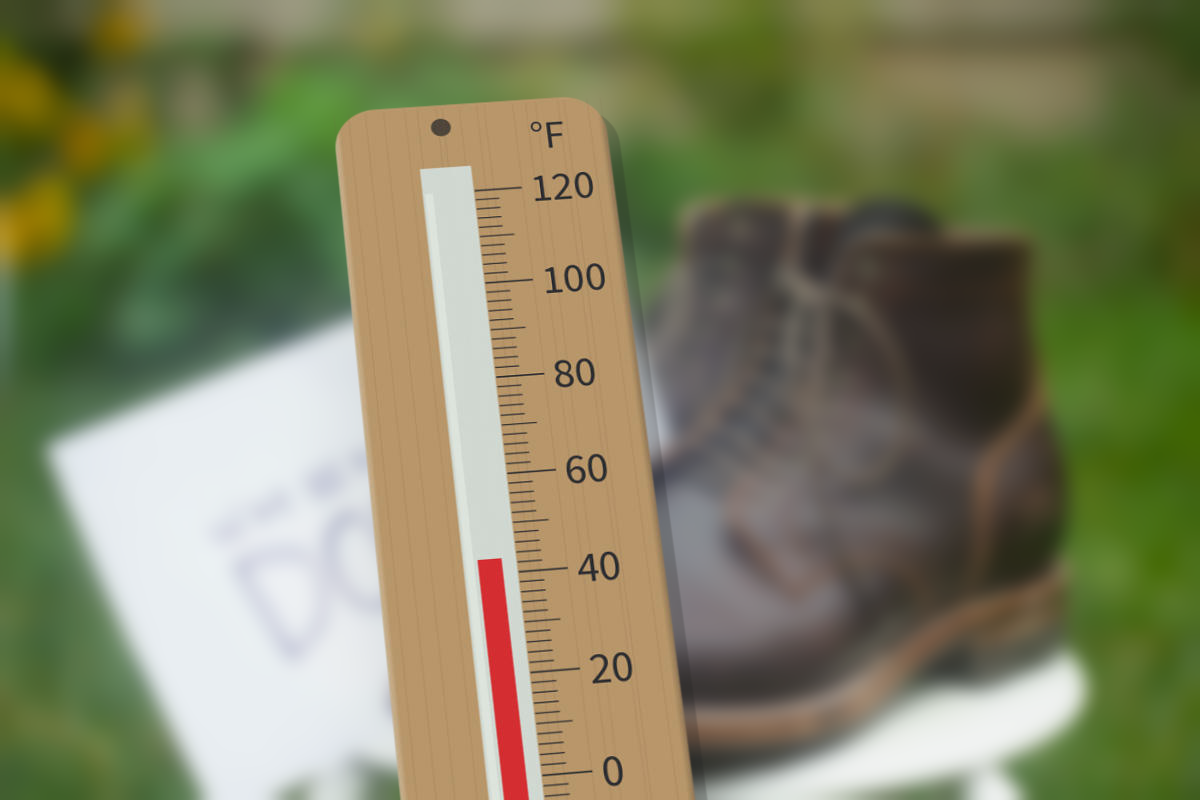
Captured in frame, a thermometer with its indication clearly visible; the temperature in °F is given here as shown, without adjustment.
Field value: 43 °F
